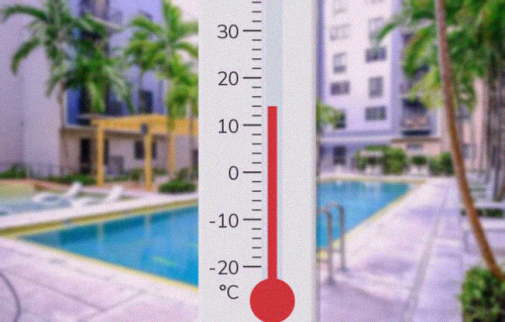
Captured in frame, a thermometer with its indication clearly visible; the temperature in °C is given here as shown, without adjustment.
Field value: 14 °C
